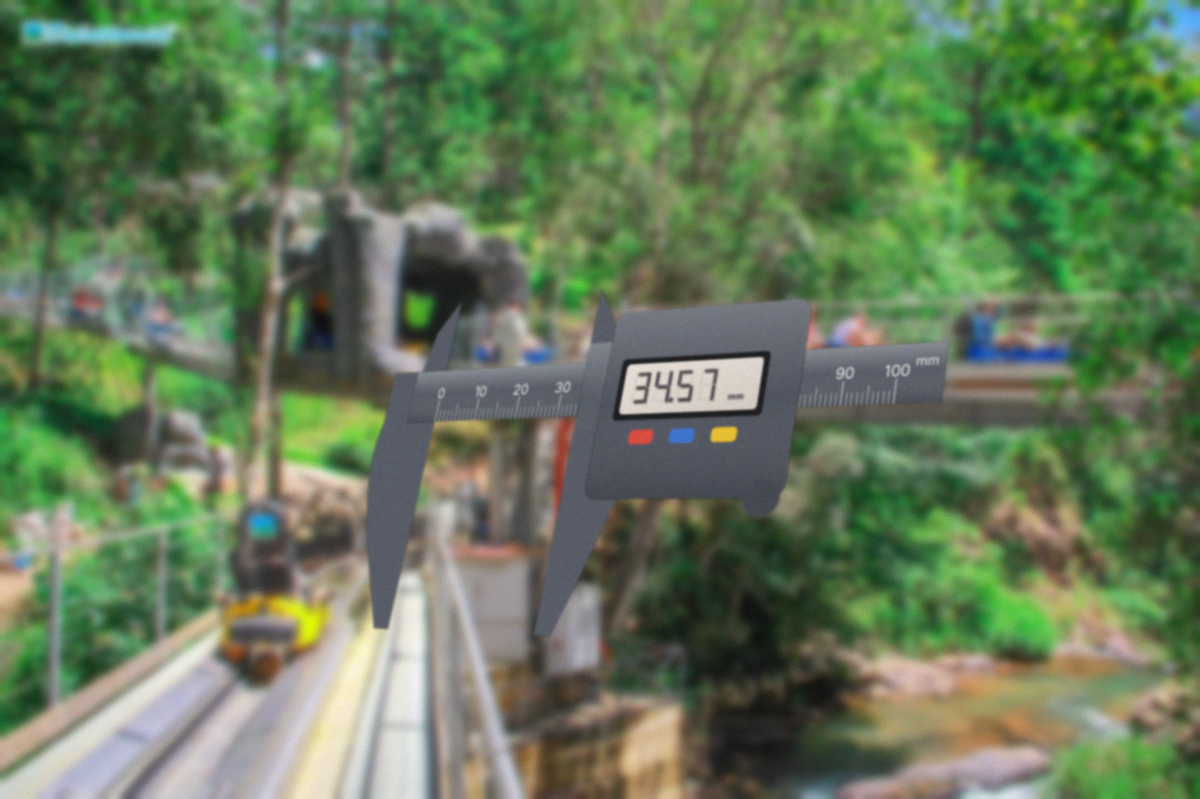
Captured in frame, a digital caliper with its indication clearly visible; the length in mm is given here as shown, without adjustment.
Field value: 34.57 mm
